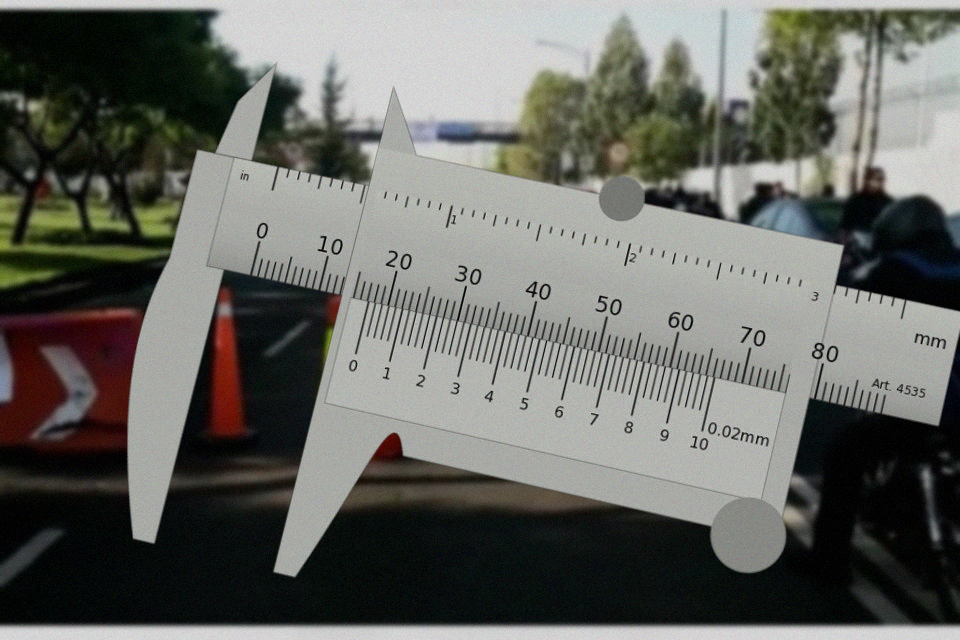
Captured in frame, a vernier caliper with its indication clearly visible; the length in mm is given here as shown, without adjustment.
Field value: 17.2 mm
